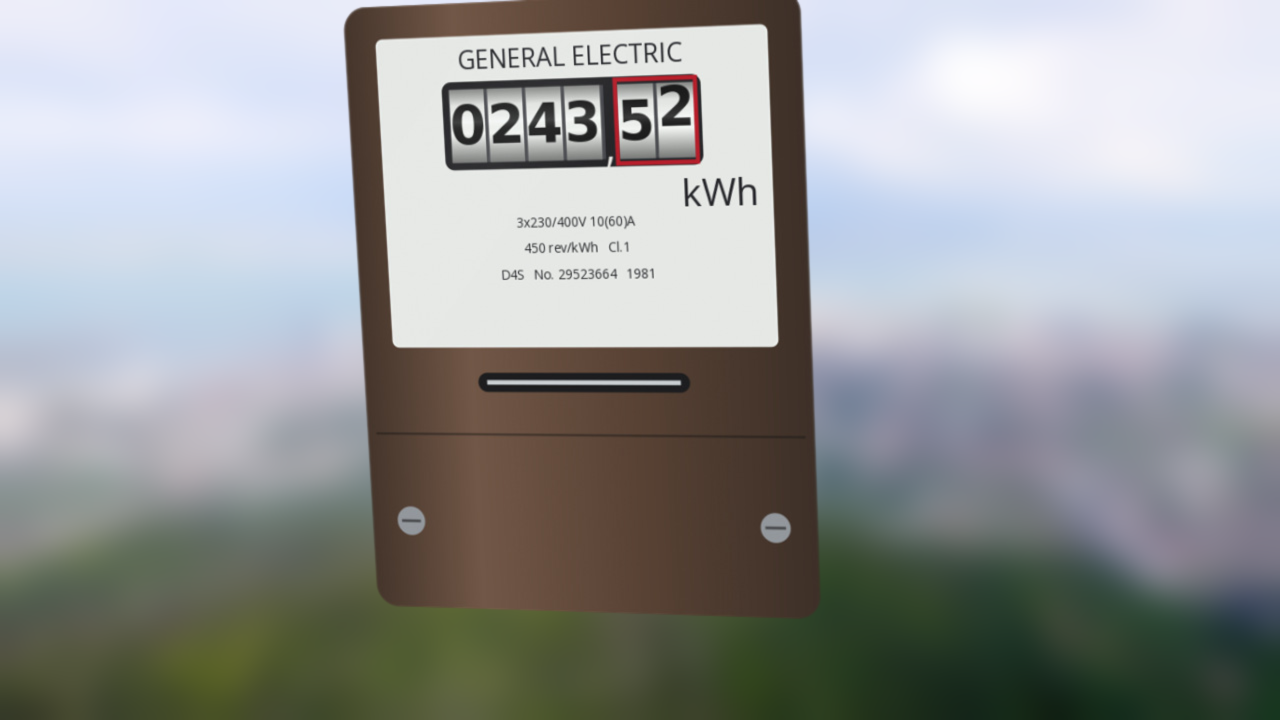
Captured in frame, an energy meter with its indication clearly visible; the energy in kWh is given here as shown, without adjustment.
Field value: 243.52 kWh
